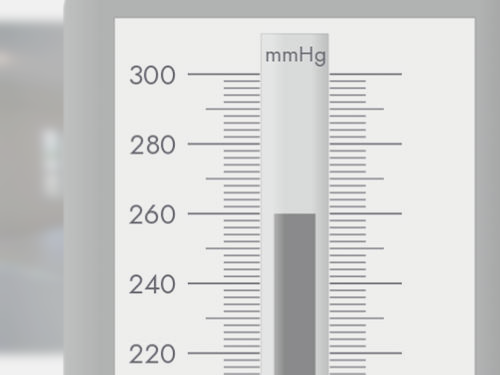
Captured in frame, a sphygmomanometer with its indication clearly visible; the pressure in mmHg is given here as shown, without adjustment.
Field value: 260 mmHg
